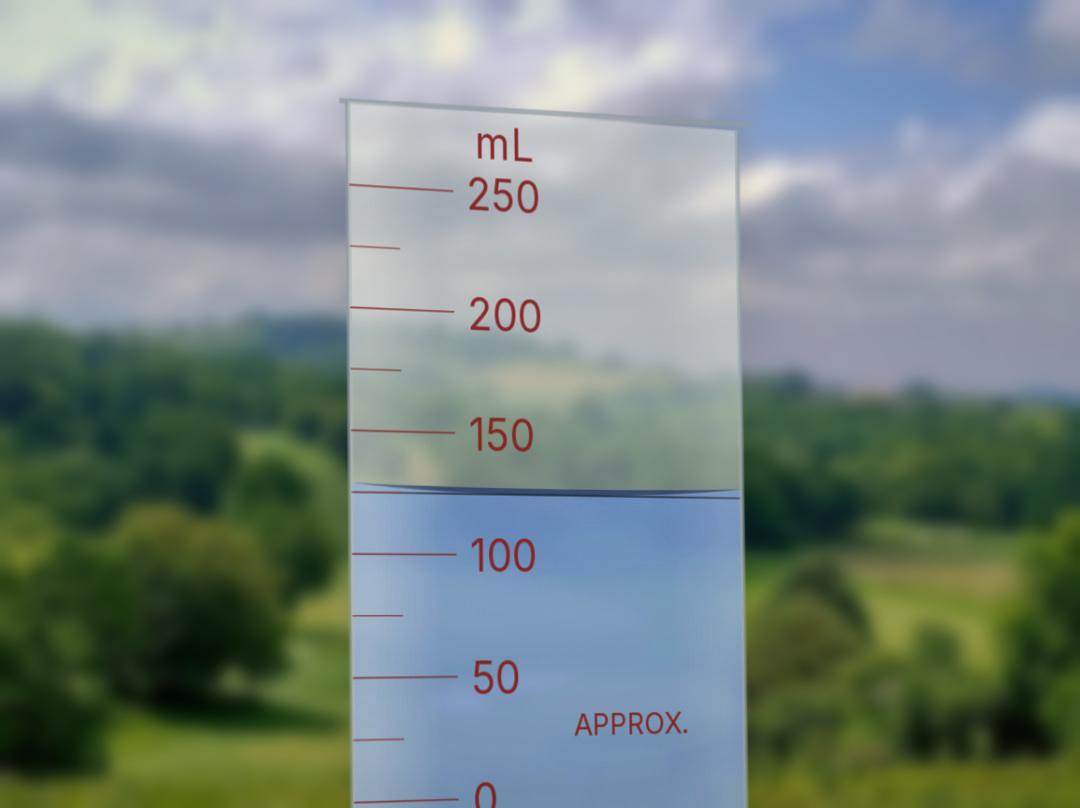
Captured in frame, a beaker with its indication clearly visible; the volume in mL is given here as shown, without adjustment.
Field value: 125 mL
